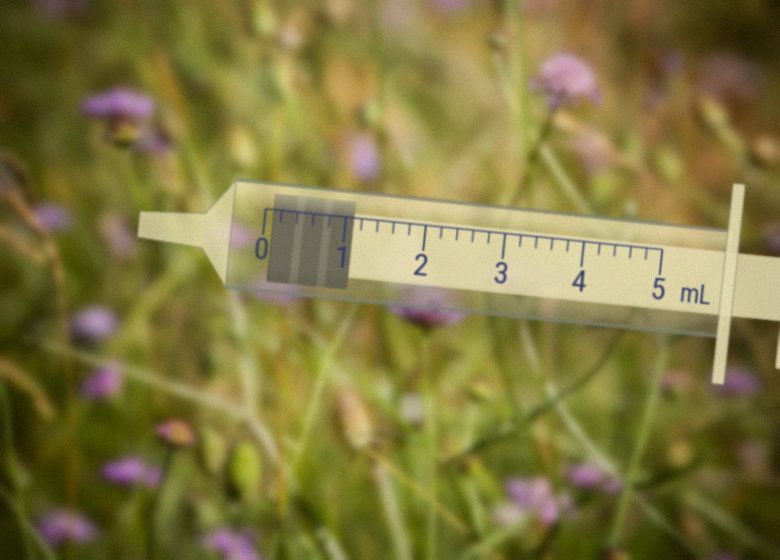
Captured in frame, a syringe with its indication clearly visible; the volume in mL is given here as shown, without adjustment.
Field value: 0.1 mL
